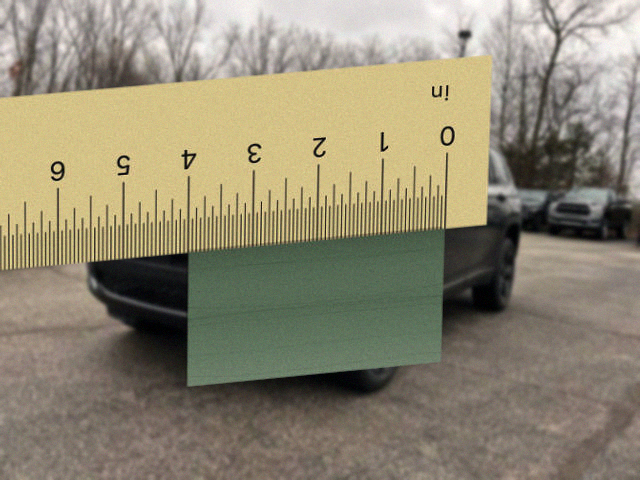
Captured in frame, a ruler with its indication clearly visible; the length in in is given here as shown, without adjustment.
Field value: 4 in
